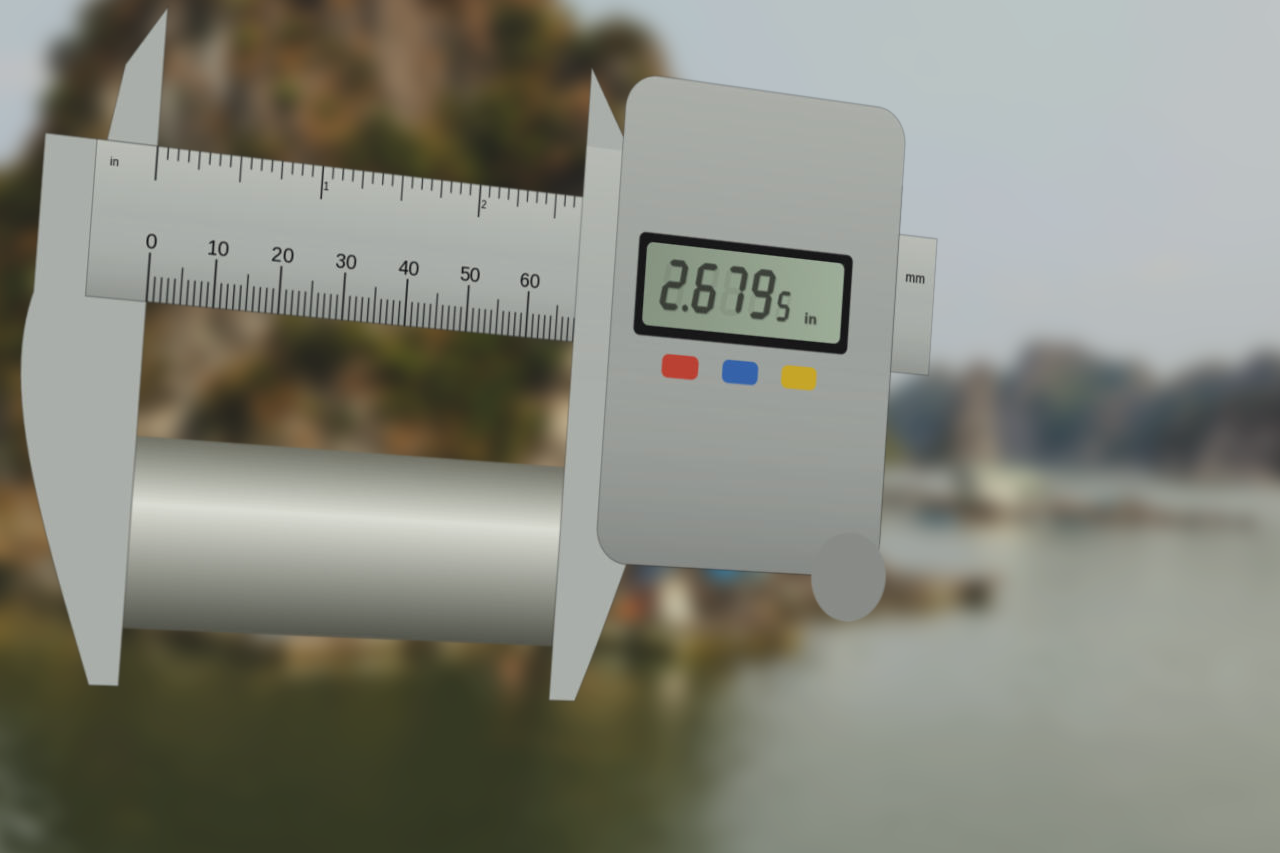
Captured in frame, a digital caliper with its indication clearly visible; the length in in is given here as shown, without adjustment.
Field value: 2.6795 in
